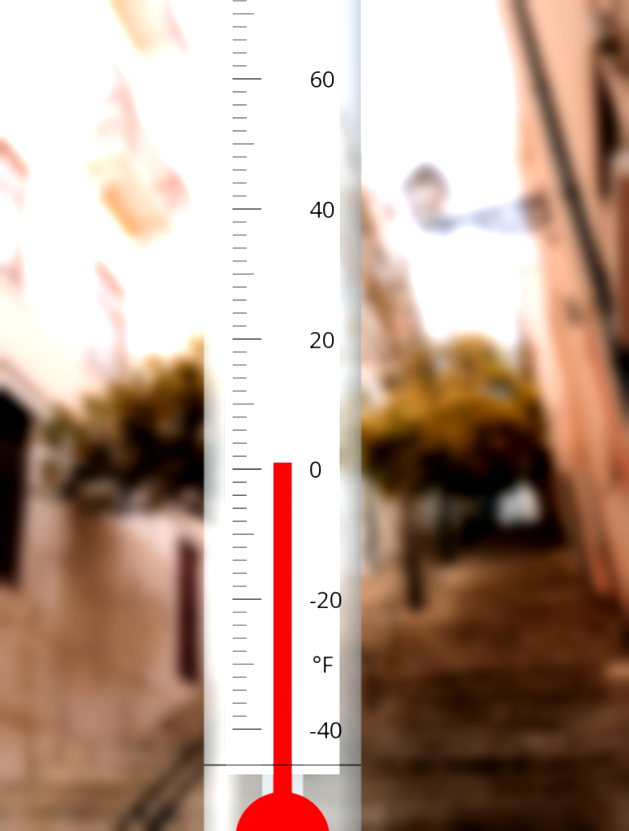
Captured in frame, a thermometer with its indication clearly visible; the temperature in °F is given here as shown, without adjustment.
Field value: 1 °F
